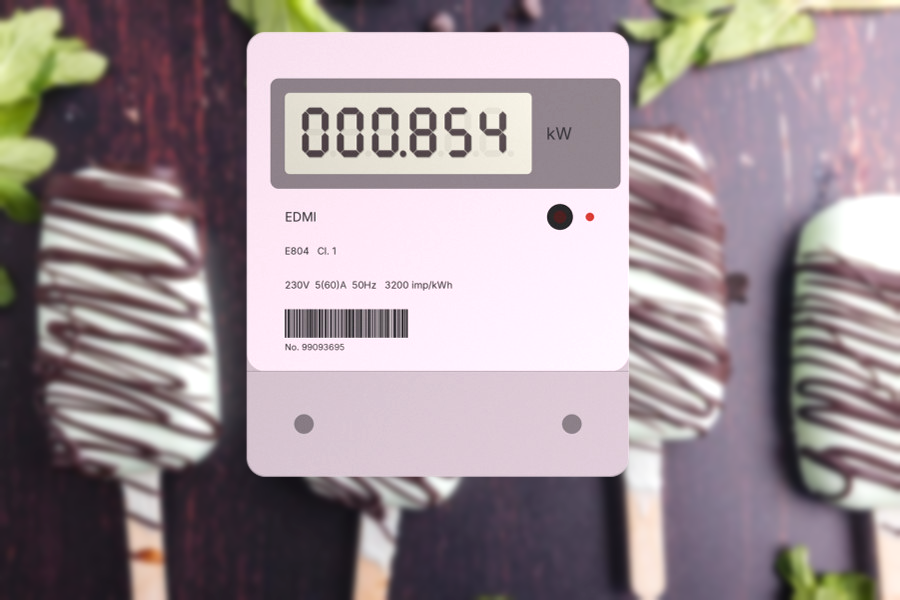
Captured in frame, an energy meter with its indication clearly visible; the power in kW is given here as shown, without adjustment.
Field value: 0.854 kW
